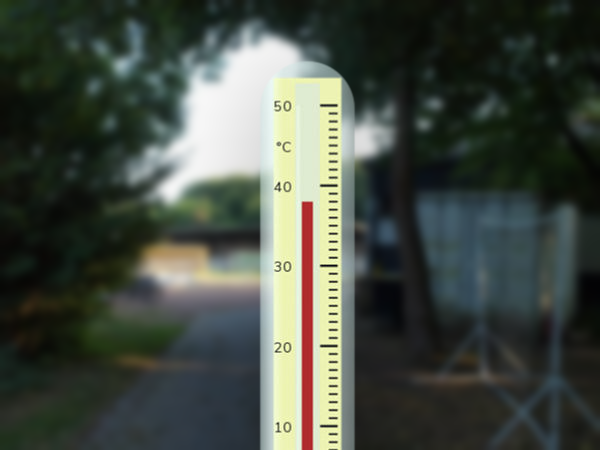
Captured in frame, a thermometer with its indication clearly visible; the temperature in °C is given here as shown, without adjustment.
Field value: 38 °C
